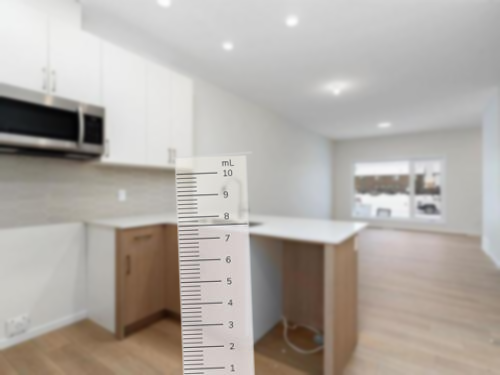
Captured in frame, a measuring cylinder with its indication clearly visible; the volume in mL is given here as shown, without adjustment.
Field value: 7.6 mL
